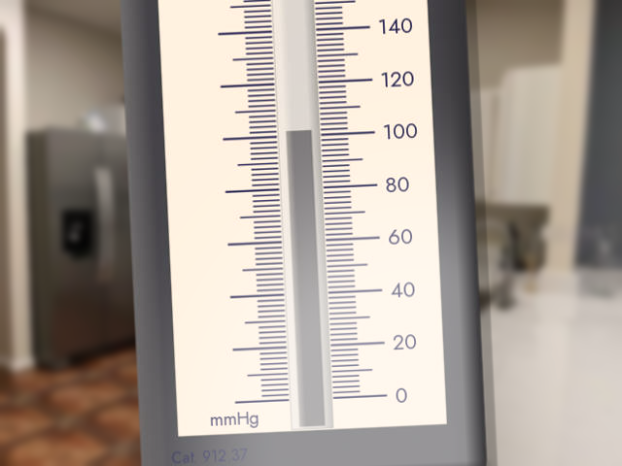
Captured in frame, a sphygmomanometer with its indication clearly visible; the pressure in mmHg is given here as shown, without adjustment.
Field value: 102 mmHg
